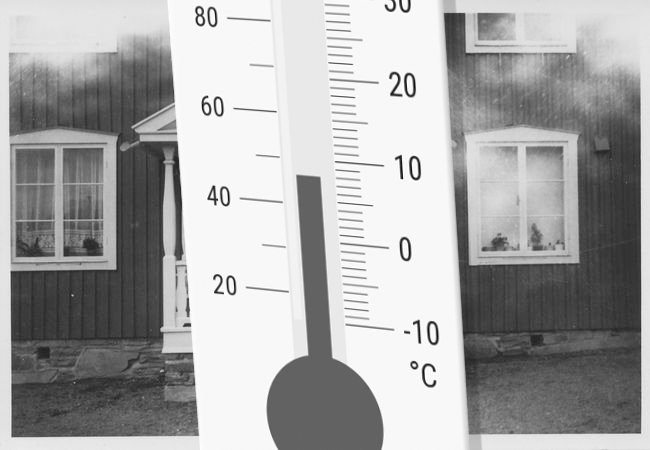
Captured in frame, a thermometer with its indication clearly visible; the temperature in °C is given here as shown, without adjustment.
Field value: 8 °C
